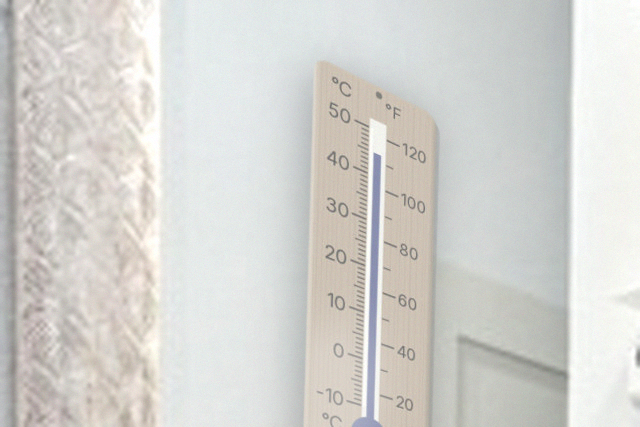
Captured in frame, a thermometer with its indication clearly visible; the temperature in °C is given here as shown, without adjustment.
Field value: 45 °C
